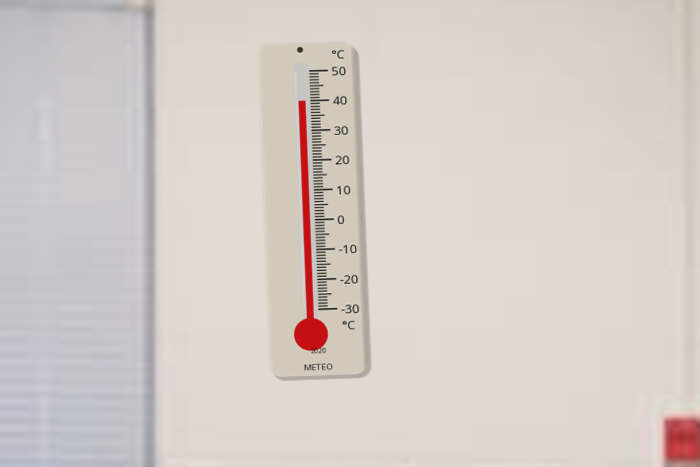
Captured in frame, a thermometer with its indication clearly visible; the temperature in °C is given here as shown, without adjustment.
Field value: 40 °C
